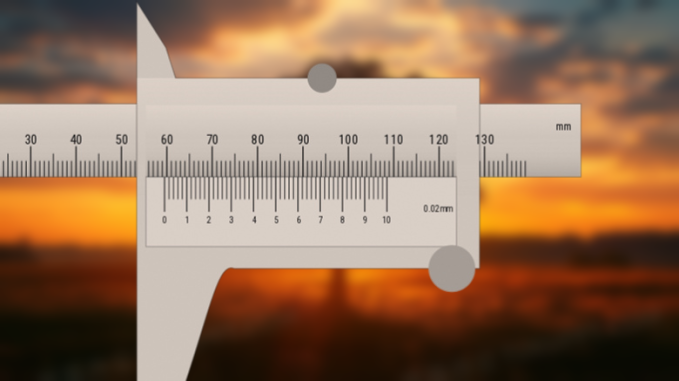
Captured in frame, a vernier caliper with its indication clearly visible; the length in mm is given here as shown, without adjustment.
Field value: 59.5 mm
